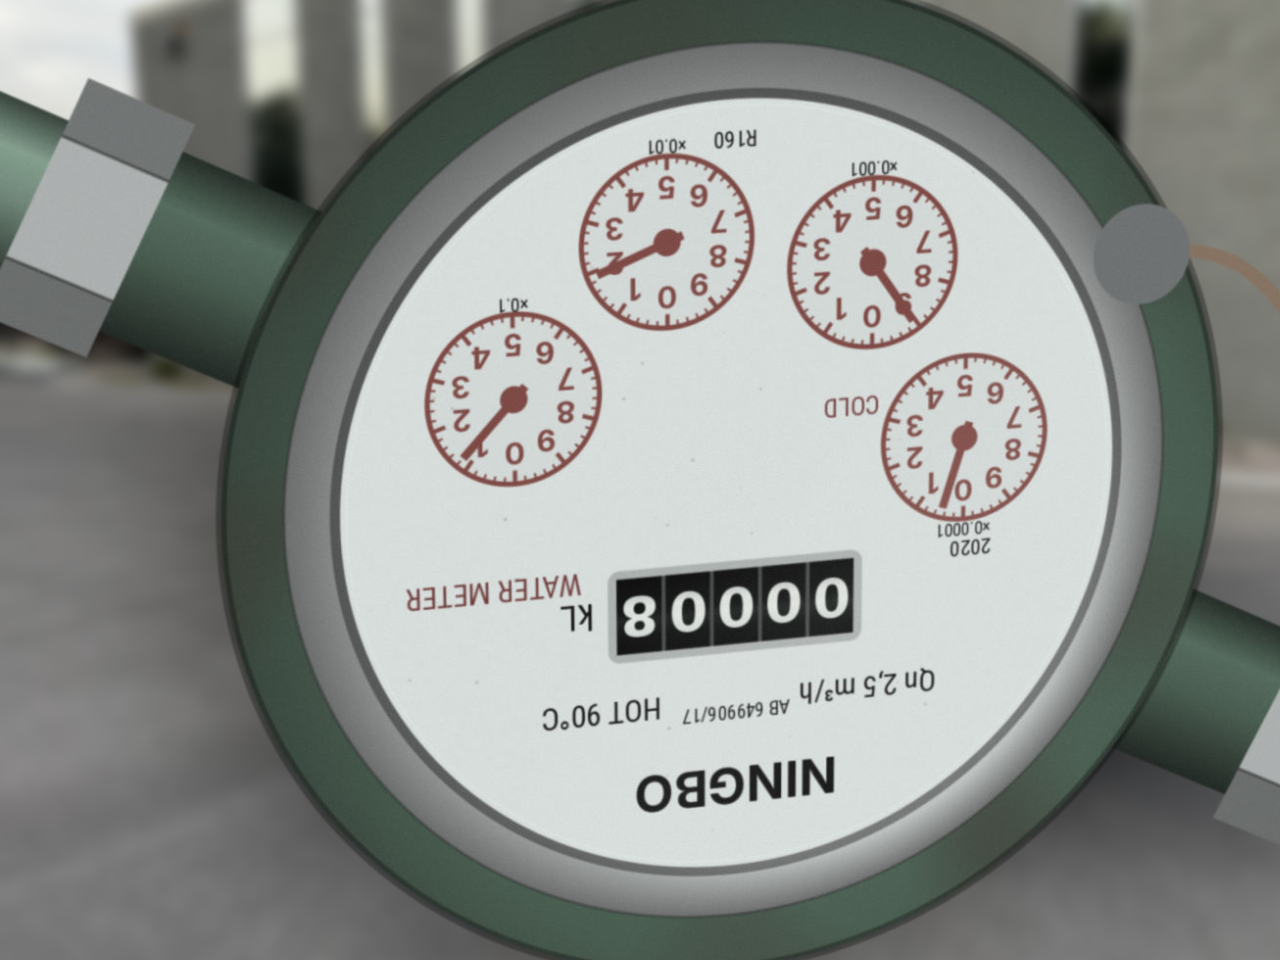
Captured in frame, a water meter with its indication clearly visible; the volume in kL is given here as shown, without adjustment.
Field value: 8.1190 kL
